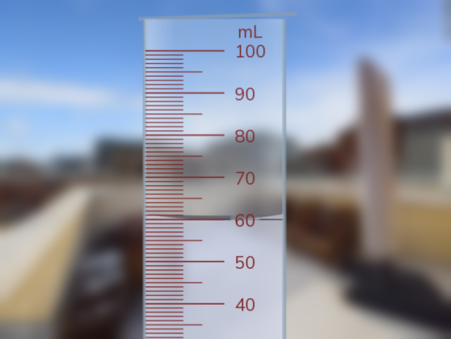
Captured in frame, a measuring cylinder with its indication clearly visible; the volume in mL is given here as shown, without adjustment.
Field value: 60 mL
